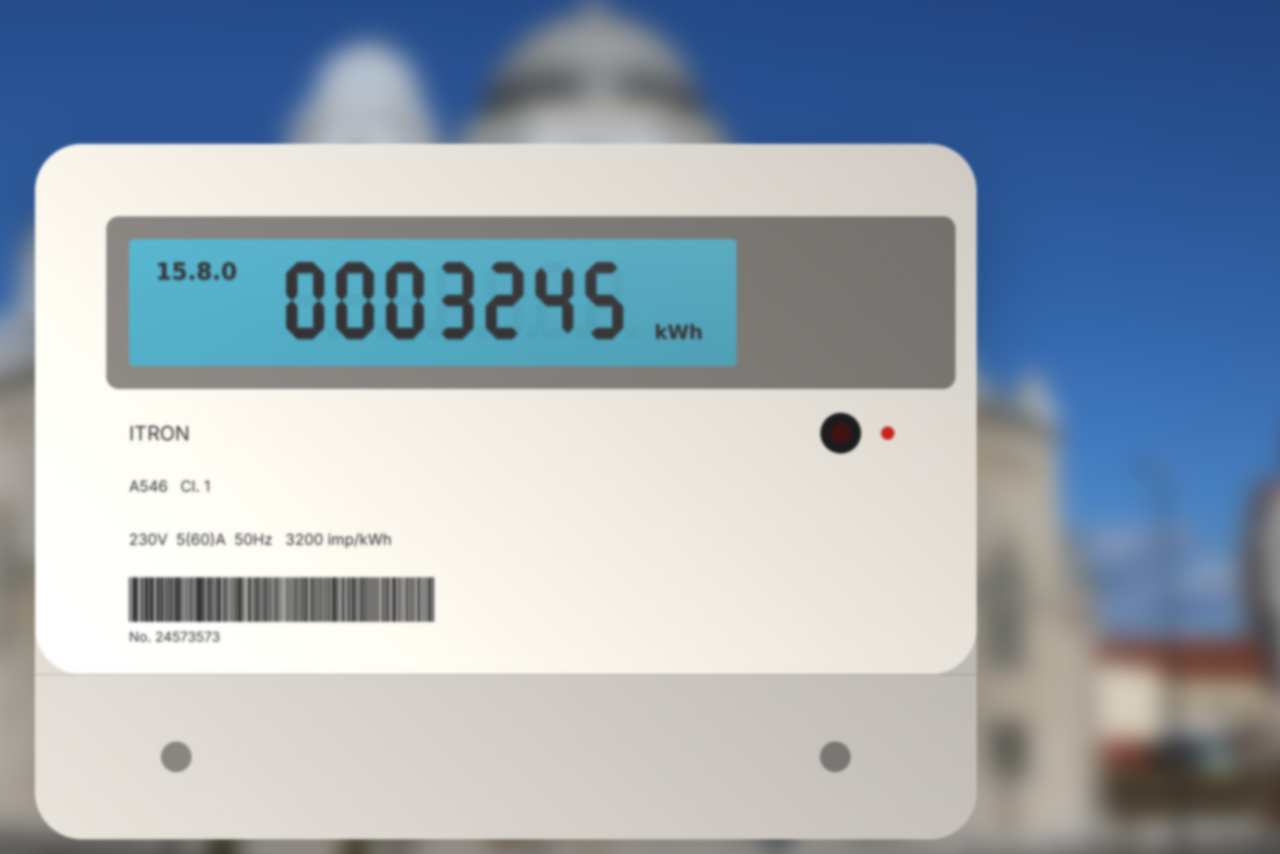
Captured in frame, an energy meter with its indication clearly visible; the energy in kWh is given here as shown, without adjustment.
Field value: 3245 kWh
